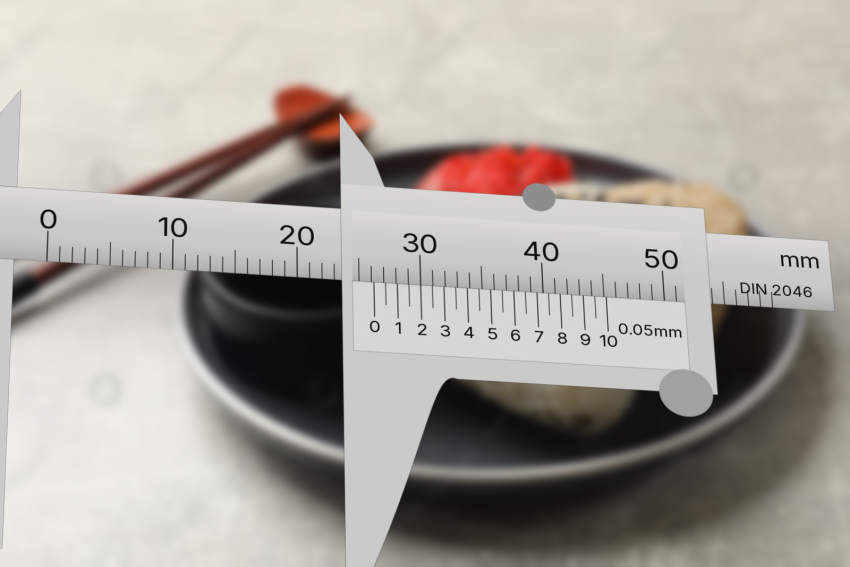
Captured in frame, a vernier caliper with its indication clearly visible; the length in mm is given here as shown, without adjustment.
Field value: 26.2 mm
